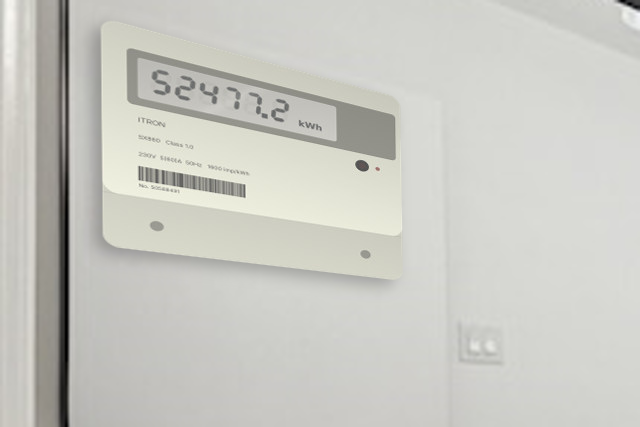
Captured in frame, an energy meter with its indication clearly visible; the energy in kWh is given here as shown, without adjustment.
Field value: 52477.2 kWh
